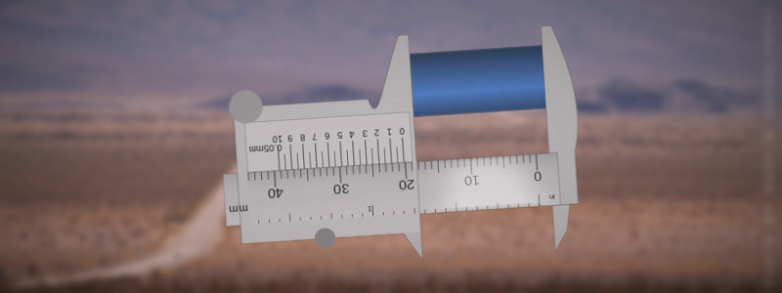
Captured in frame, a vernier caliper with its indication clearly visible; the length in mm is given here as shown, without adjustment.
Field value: 20.2 mm
